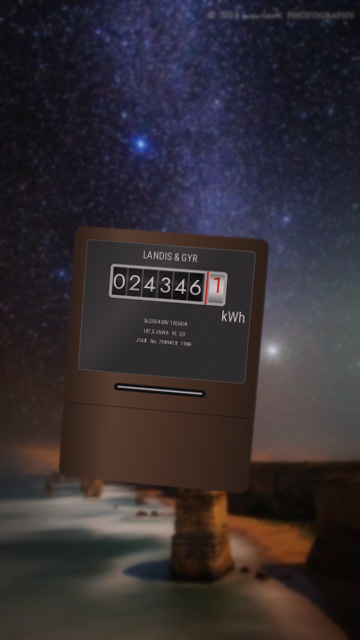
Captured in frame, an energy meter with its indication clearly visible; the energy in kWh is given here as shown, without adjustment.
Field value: 24346.1 kWh
